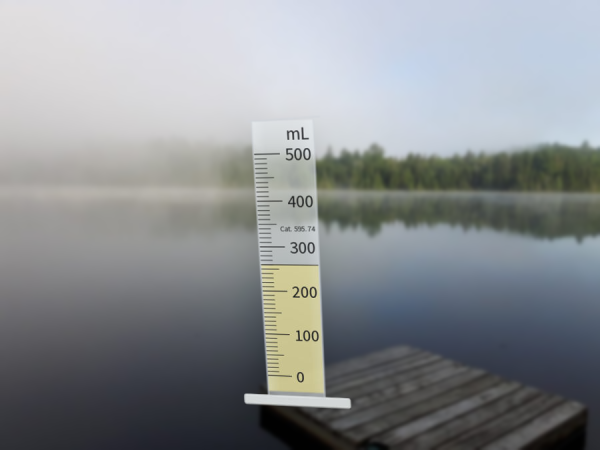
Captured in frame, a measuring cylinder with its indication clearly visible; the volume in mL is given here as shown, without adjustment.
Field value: 260 mL
